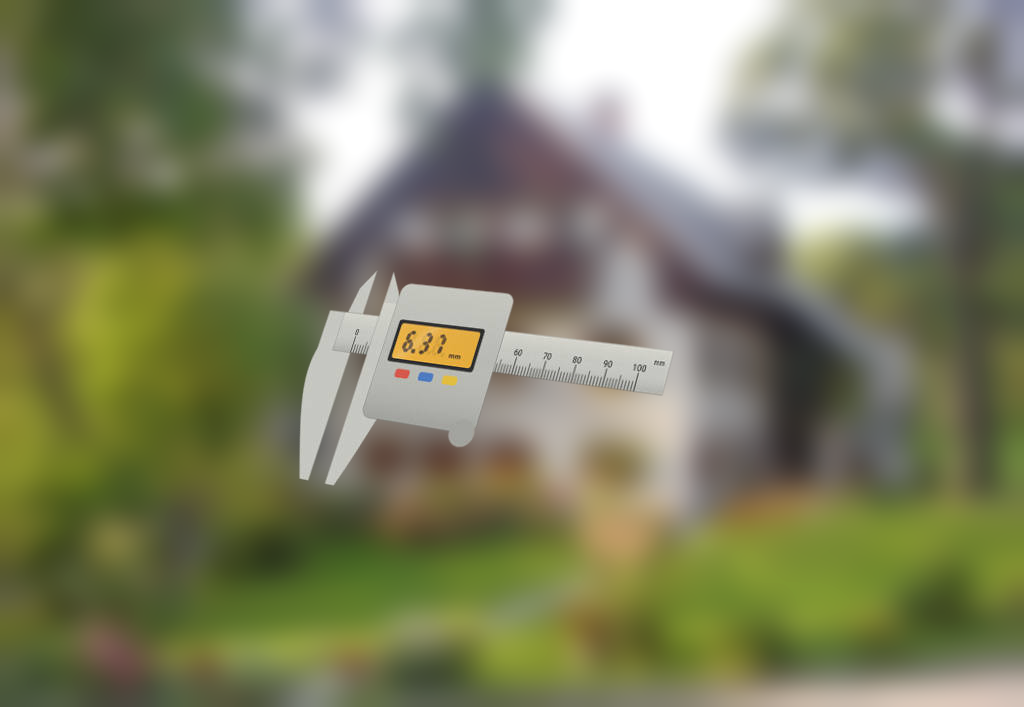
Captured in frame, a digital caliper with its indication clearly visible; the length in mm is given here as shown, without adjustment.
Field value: 6.37 mm
